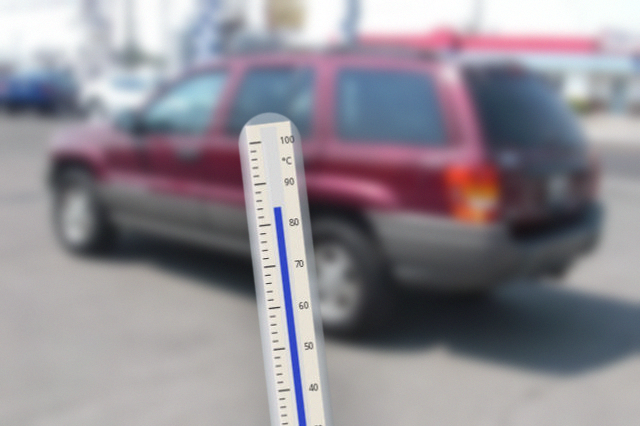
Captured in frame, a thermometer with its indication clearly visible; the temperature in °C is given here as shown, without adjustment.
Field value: 84 °C
